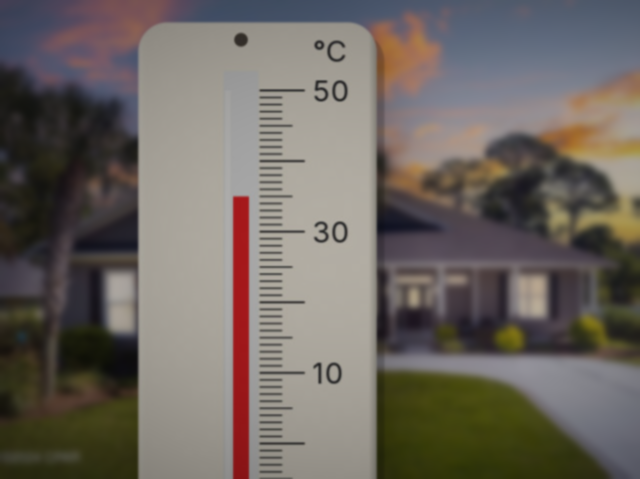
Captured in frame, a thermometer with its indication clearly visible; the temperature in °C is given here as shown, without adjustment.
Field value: 35 °C
